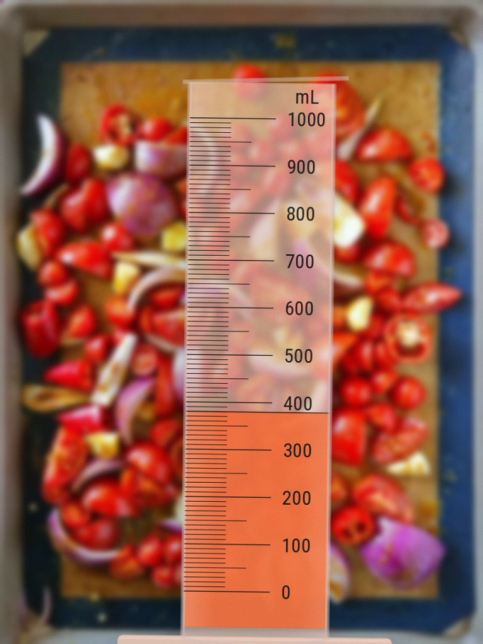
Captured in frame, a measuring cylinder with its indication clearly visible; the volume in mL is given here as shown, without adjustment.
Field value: 380 mL
